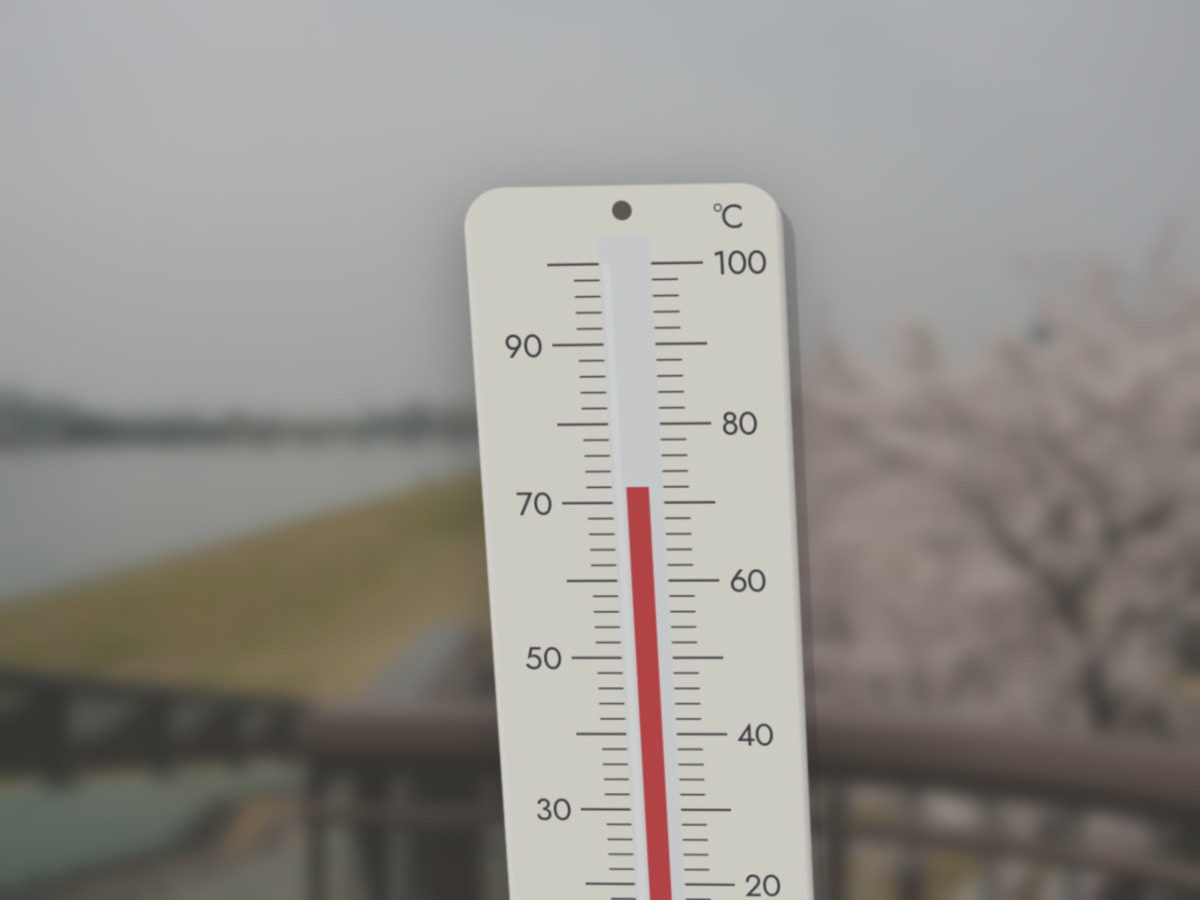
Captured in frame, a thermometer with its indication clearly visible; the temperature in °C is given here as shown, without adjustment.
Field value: 72 °C
